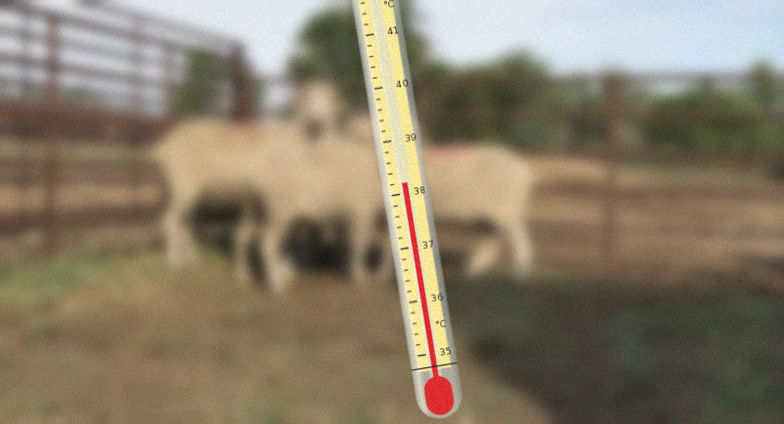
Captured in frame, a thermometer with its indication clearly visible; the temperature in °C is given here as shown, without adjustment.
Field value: 38.2 °C
